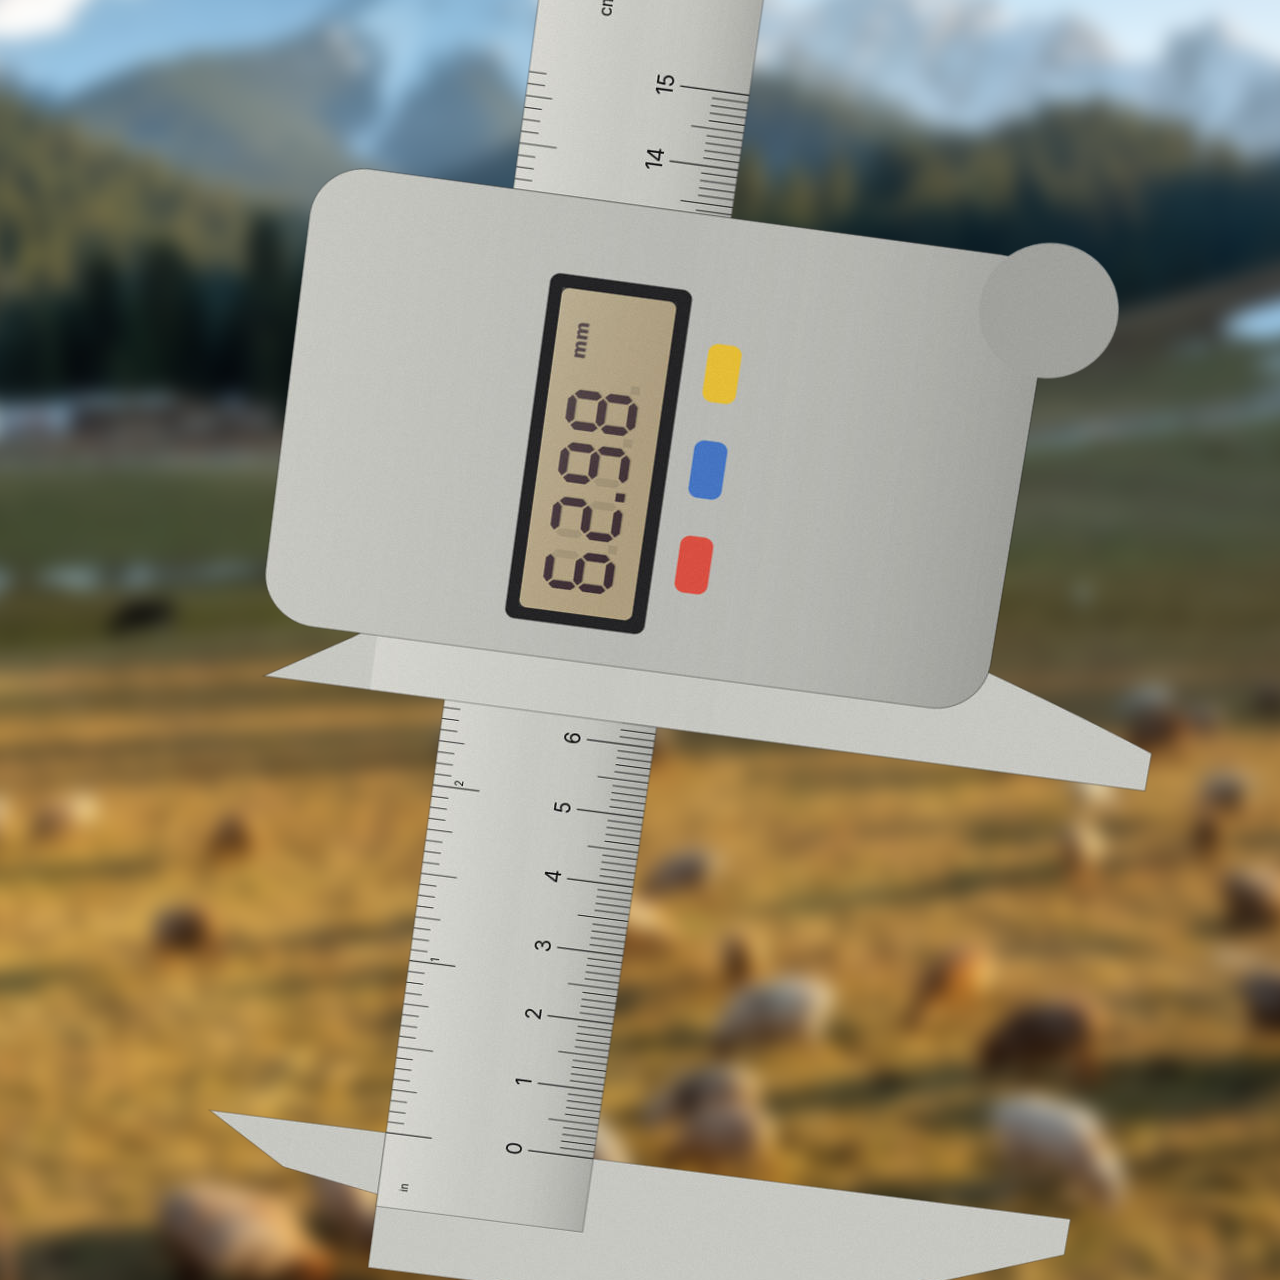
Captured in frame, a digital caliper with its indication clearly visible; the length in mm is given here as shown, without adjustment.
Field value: 62.98 mm
